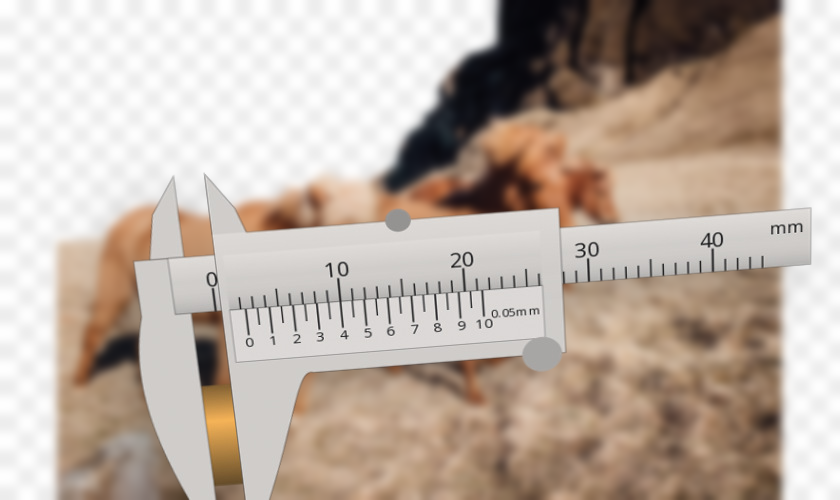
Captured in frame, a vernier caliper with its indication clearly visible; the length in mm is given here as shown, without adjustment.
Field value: 2.4 mm
